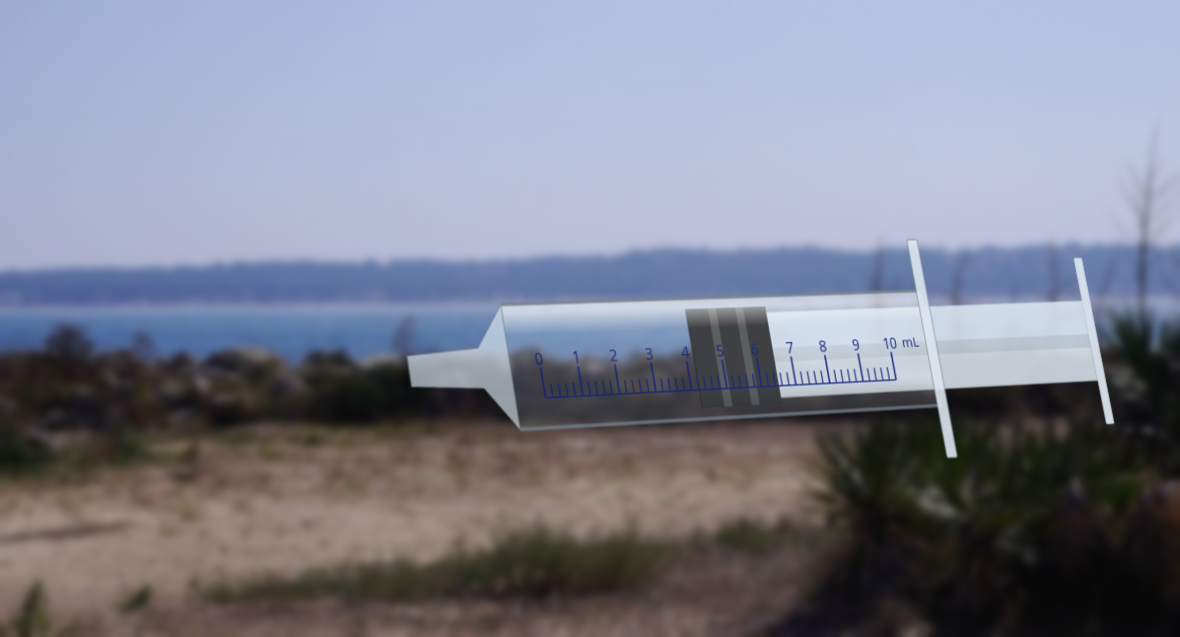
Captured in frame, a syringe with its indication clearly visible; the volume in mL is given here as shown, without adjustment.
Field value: 4.2 mL
